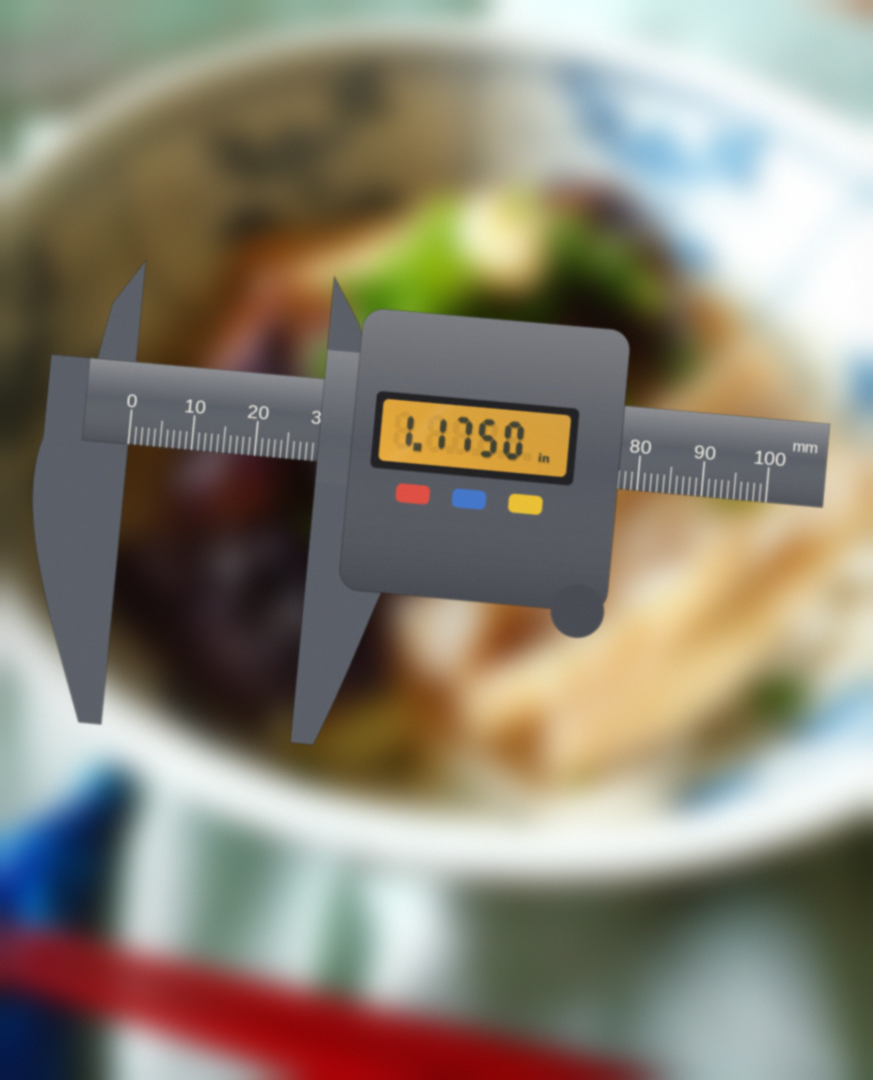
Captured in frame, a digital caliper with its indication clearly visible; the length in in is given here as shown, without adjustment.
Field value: 1.1750 in
